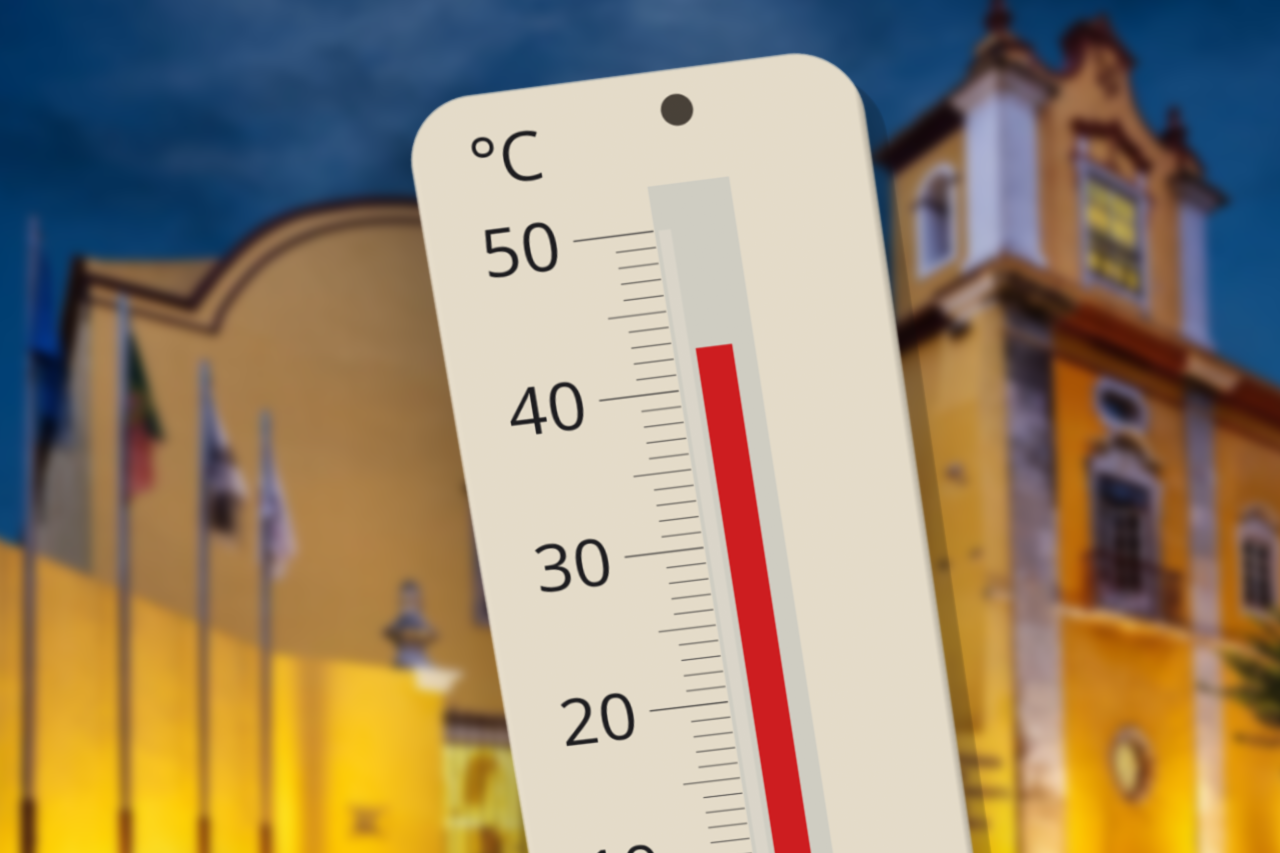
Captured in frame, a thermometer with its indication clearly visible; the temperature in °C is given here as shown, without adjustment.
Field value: 42.5 °C
